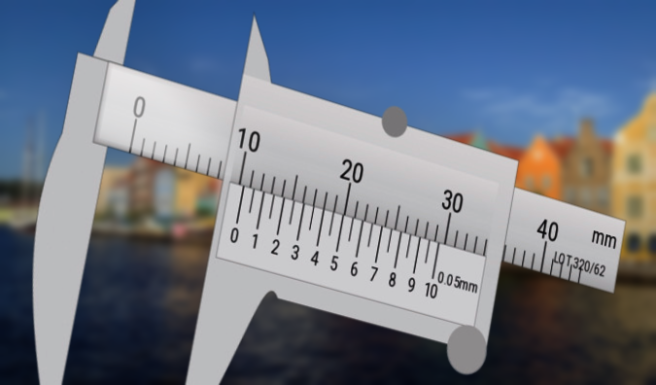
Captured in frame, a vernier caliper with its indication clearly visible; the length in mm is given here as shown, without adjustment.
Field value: 10.4 mm
